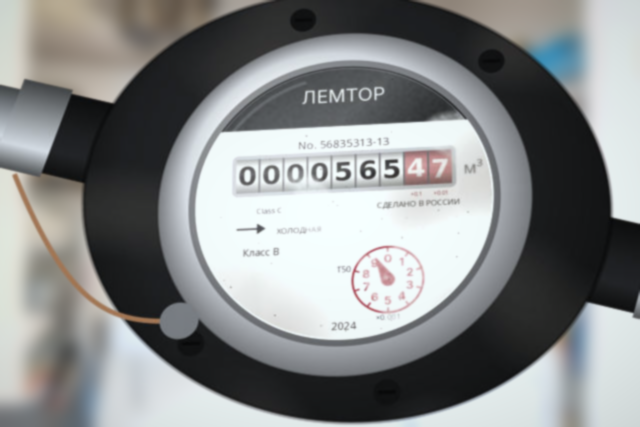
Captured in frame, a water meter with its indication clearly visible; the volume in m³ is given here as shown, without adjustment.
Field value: 565.469 m³
